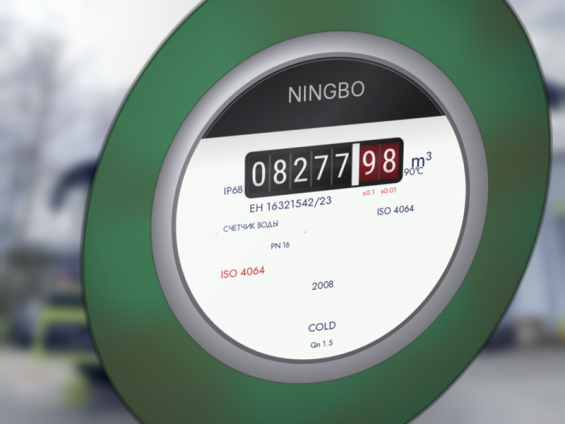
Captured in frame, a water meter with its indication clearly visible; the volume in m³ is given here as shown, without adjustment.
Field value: 8277.98 m³
